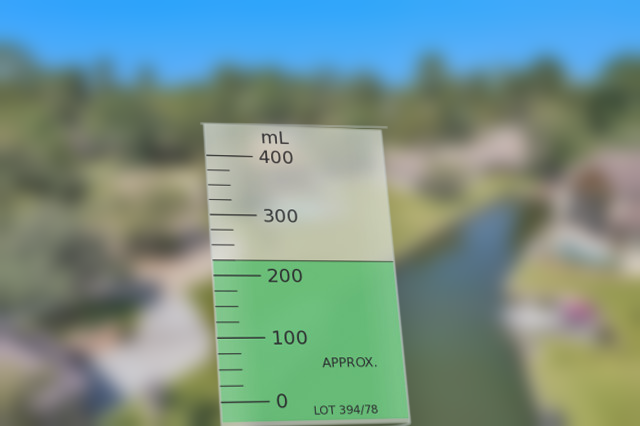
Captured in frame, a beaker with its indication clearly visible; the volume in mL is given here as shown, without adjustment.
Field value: 225 mL
